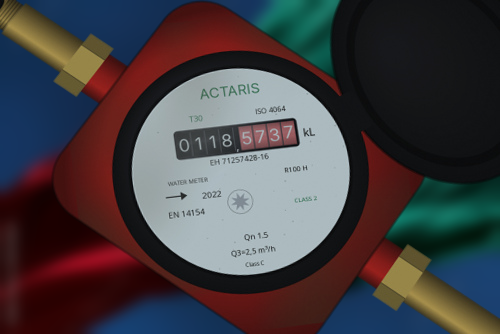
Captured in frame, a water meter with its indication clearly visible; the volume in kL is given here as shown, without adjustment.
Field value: 118.5737 kL
